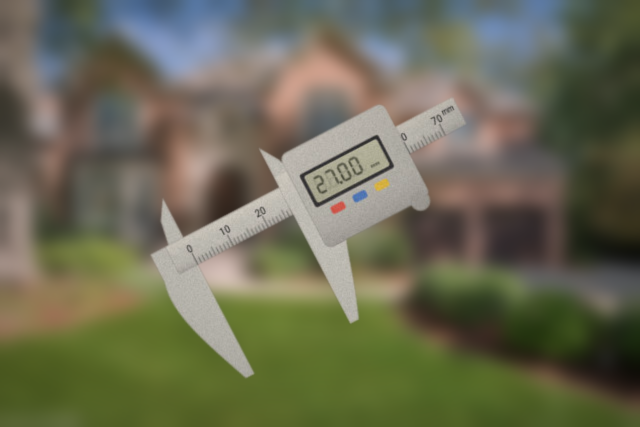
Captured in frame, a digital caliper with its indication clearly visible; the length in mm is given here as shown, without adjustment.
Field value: 27.00 mm
